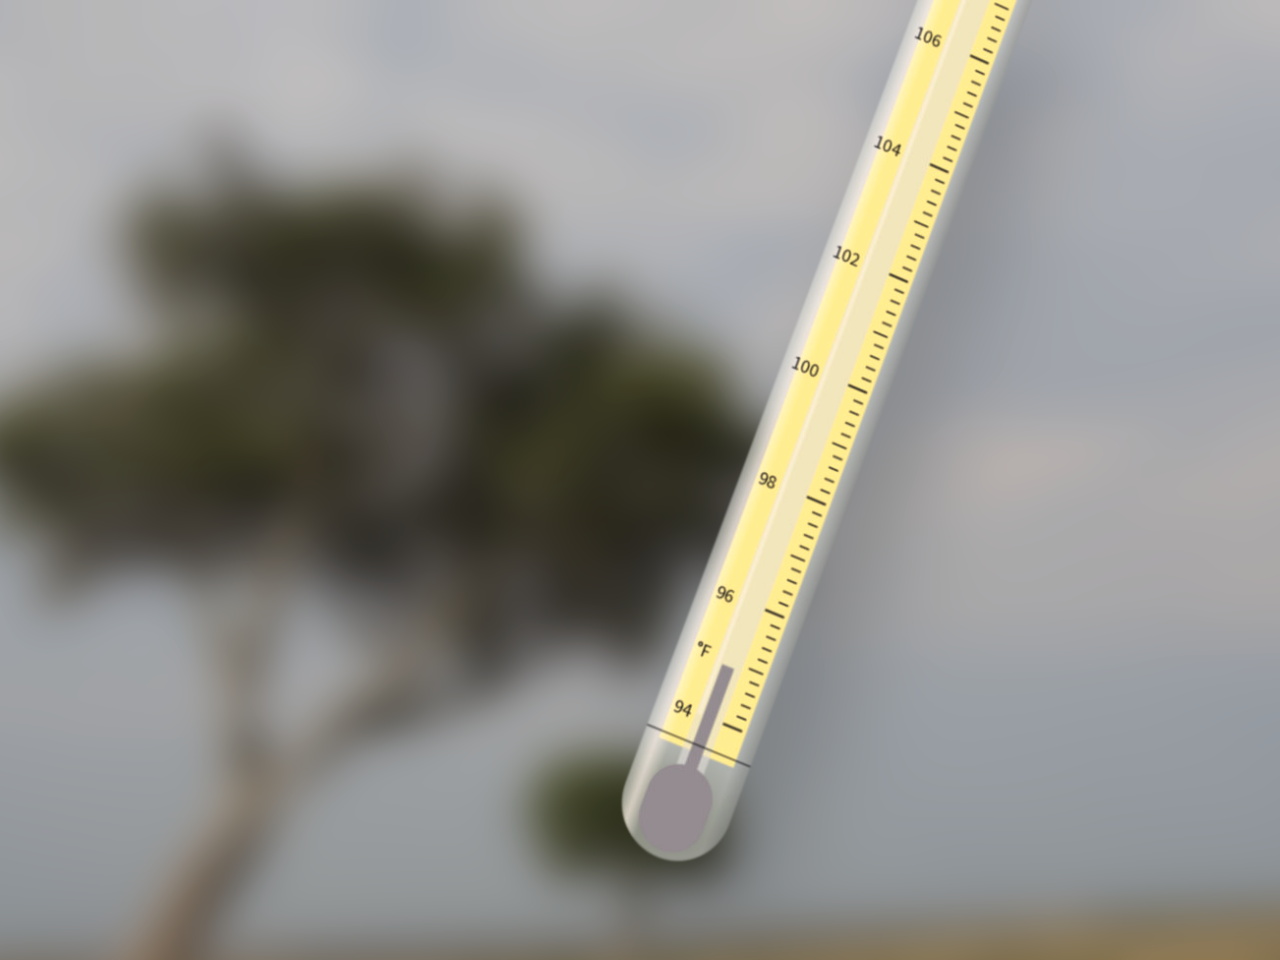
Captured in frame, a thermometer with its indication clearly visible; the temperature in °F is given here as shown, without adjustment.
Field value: 94.9 °F
